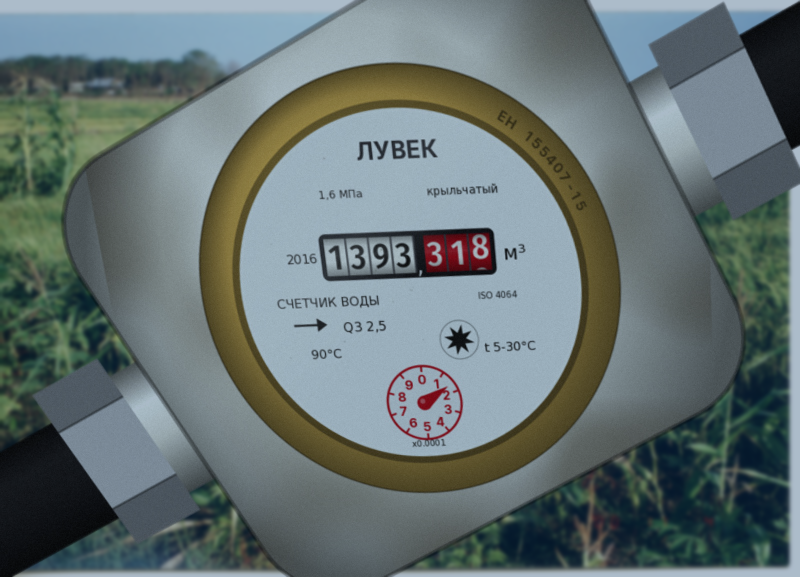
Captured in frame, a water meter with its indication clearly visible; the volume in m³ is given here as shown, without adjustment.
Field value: 1393.3181 m³
